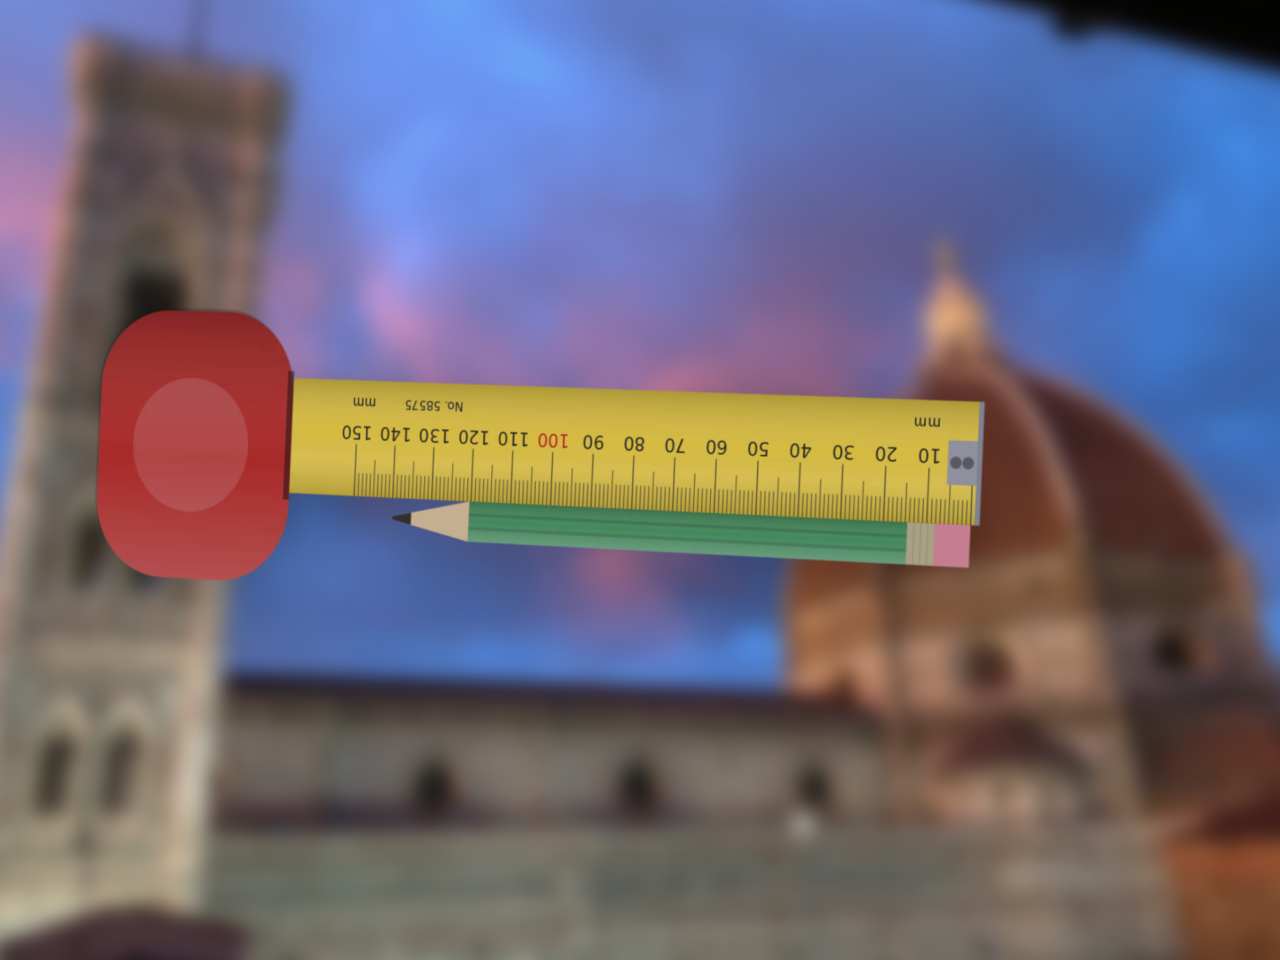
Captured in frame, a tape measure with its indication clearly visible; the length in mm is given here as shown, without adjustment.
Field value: 140 mm
